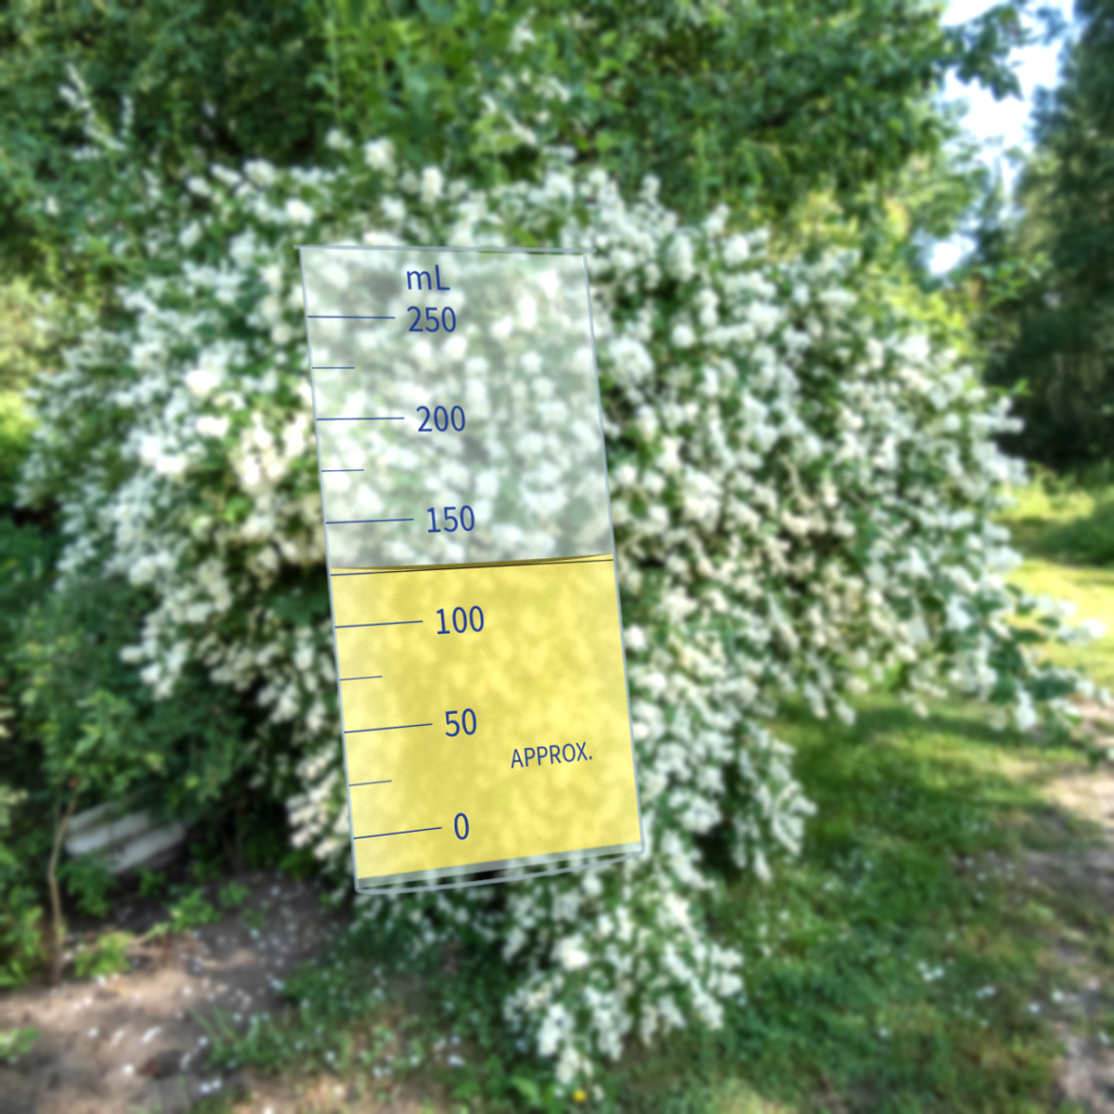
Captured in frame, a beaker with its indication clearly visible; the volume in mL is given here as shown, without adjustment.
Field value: 125 mL
